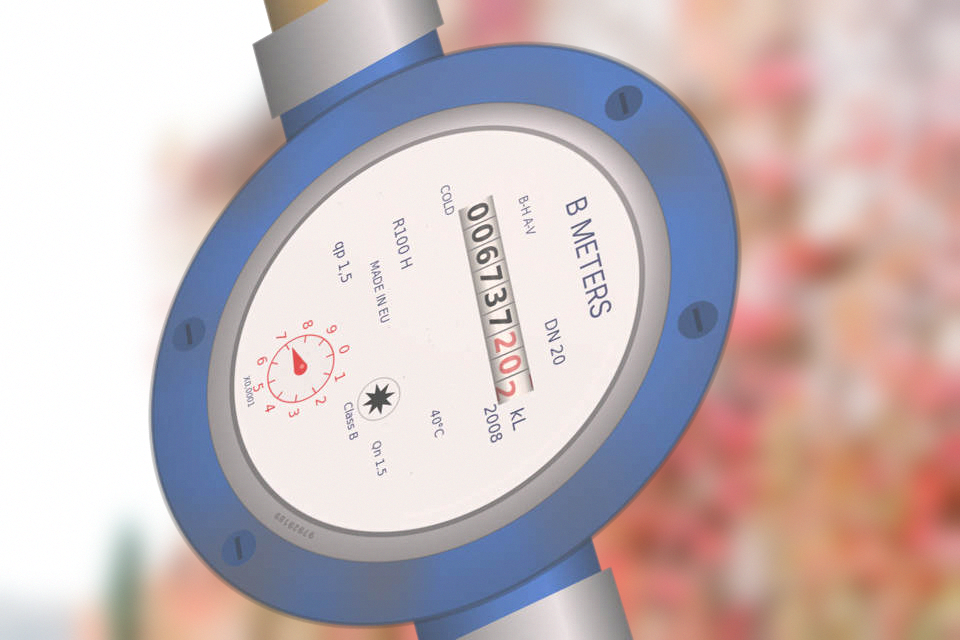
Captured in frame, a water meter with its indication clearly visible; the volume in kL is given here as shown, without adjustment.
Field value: 6737.2017 kL
